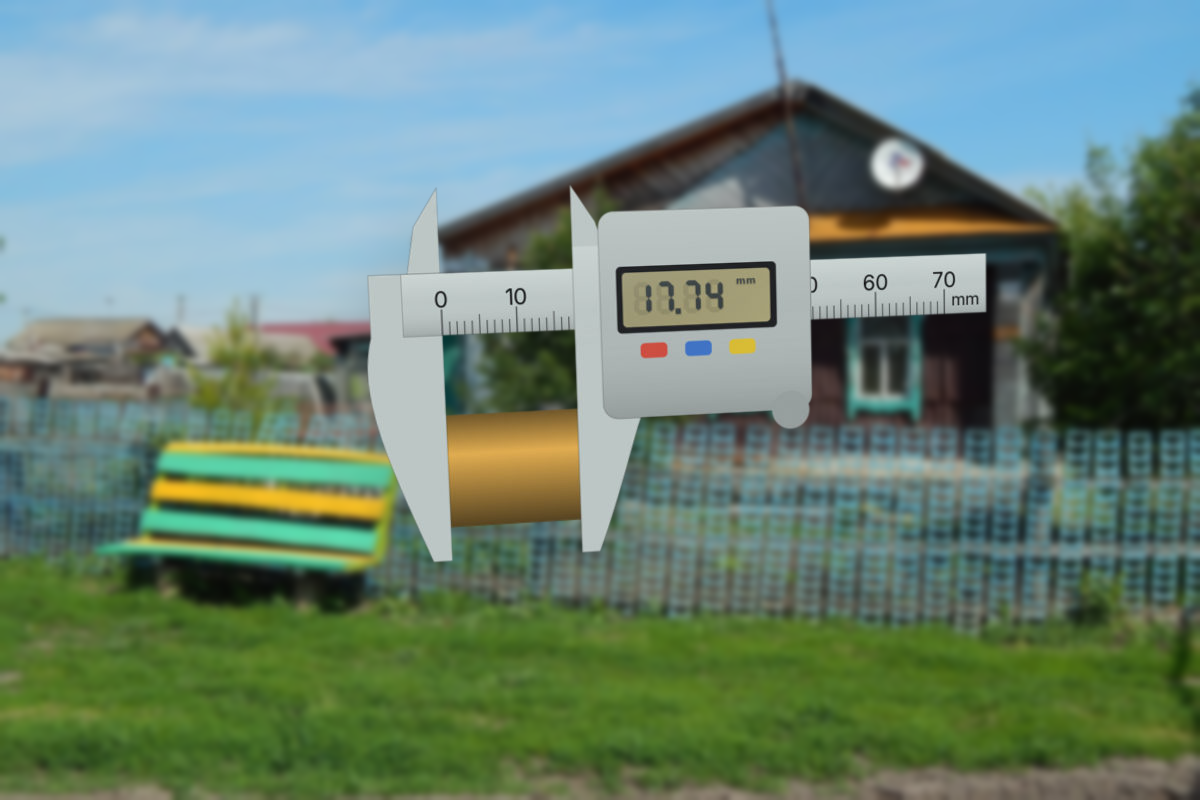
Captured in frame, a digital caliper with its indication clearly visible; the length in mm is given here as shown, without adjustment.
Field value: 17.74 mm
